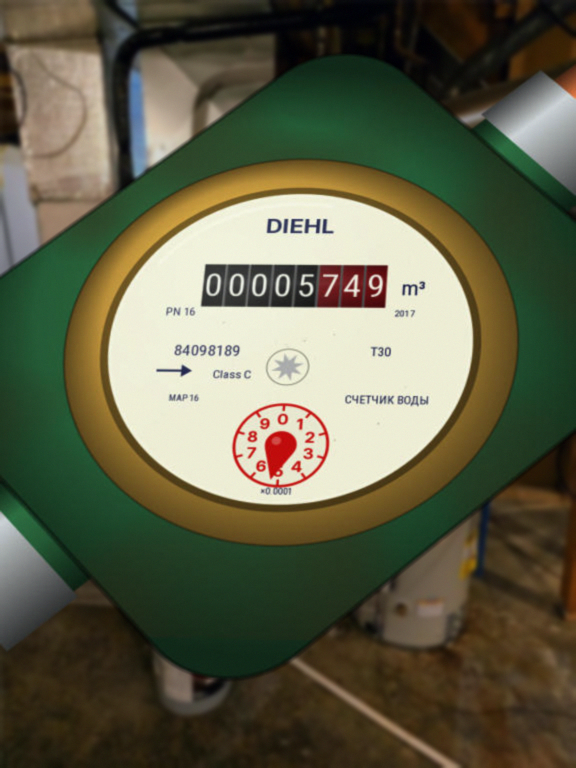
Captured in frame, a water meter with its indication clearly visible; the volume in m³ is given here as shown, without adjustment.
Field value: 5.7495 m³
